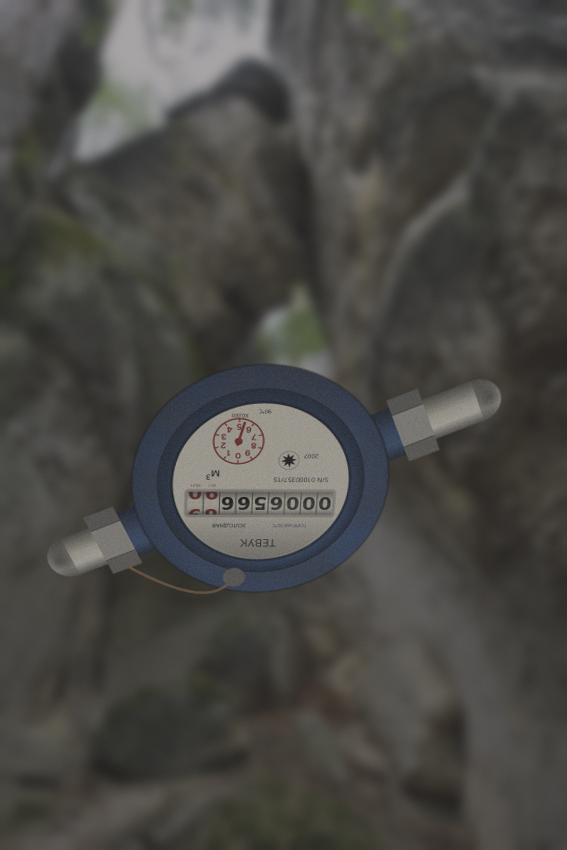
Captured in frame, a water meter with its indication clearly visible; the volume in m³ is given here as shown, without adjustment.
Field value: 6566.895 m³
